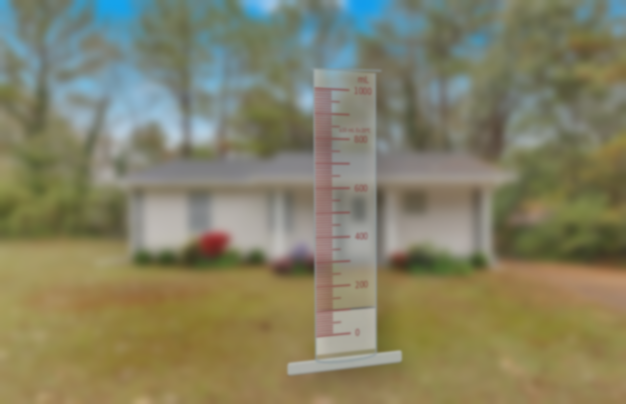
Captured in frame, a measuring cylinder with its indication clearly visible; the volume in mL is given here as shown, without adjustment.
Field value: 100 mL
